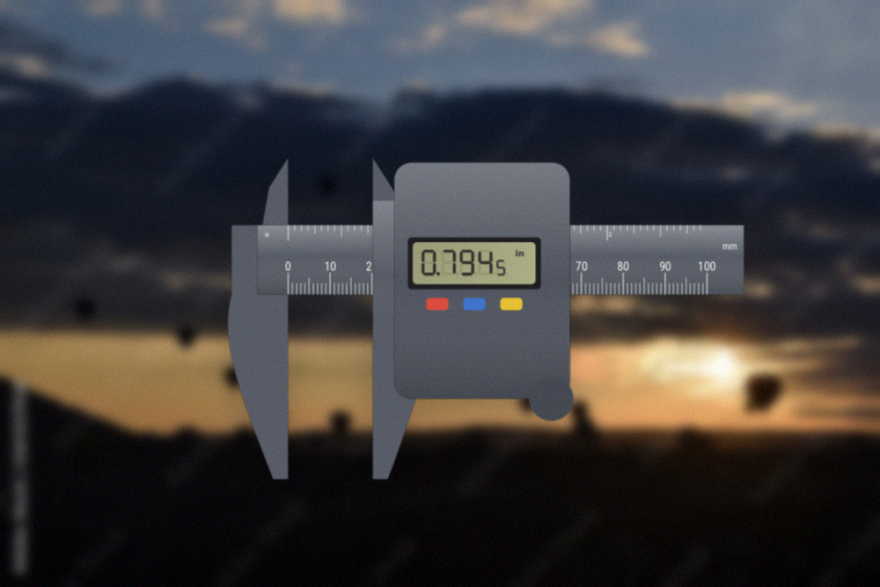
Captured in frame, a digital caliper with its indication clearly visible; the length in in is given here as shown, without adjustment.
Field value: 0.7945 in
